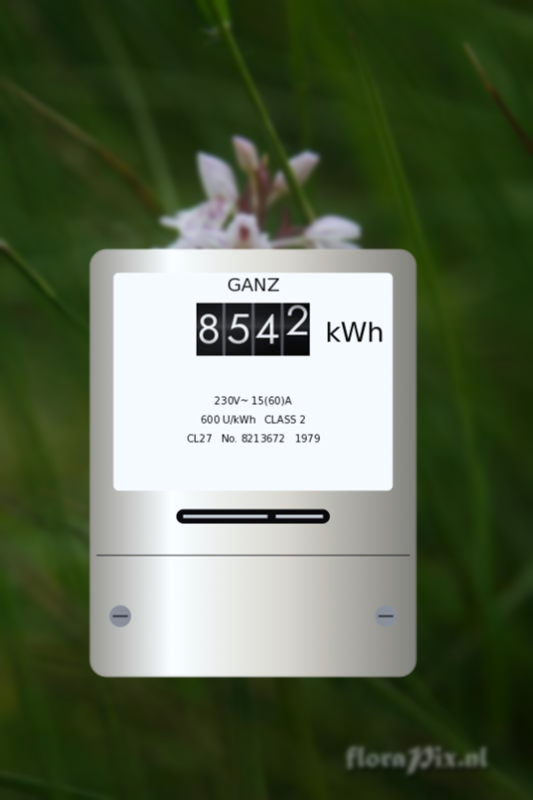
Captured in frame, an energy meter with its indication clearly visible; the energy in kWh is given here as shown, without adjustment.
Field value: 8542 kWh
